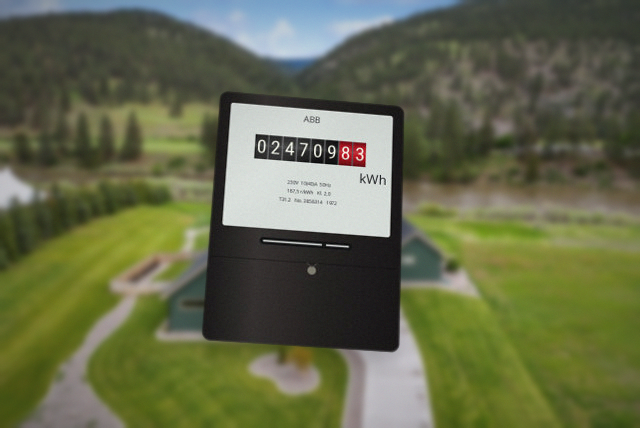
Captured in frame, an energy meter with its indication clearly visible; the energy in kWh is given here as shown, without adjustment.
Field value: 24709.83 kWh
